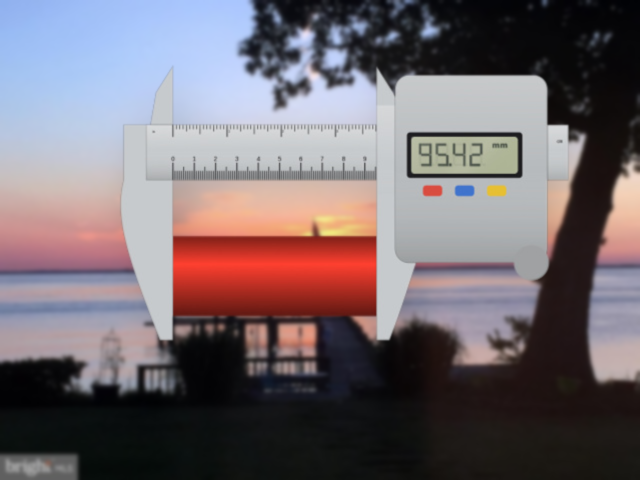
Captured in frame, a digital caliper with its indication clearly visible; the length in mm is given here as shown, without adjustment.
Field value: 95.42 mm
